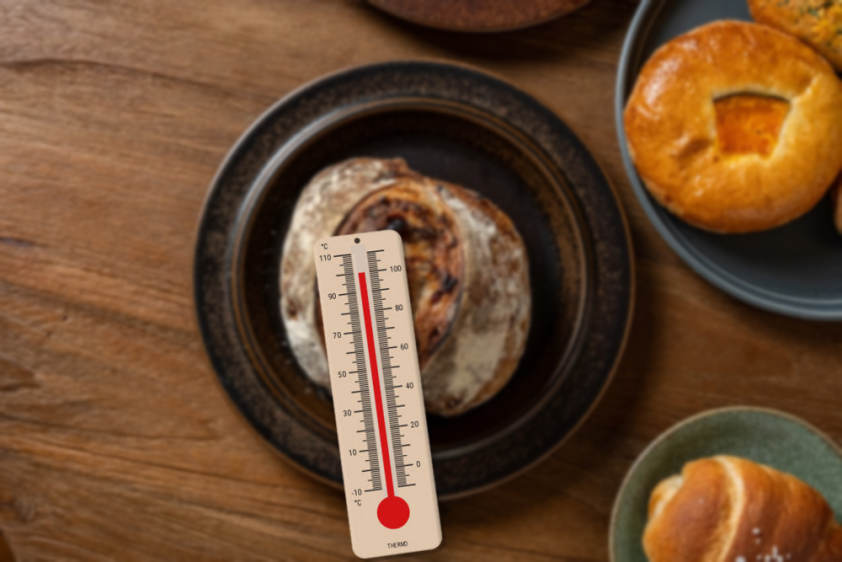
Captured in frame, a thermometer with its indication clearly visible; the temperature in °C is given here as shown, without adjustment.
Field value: 100 °C
